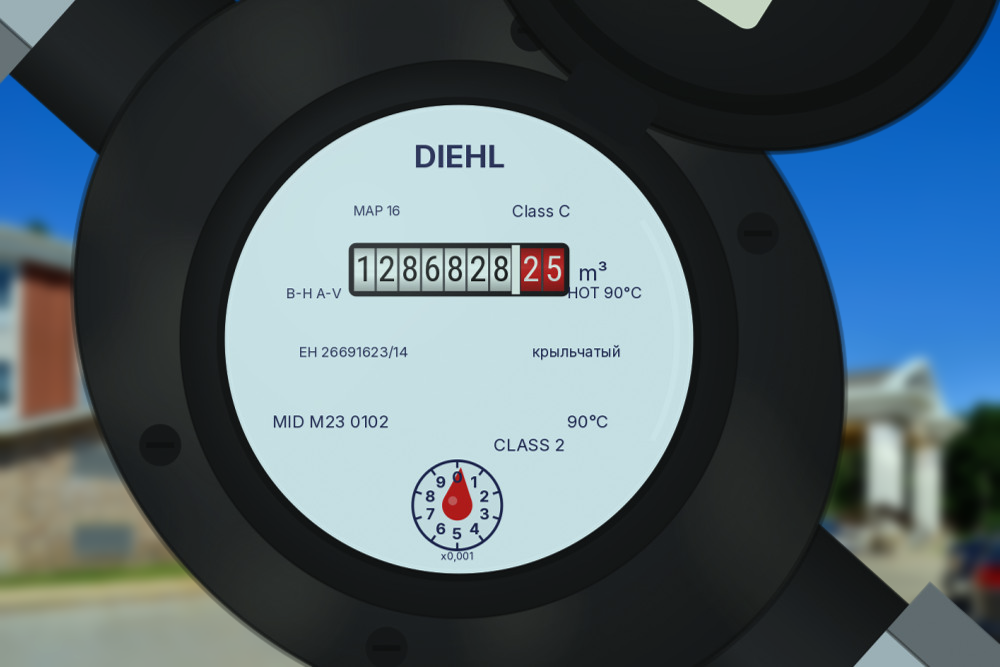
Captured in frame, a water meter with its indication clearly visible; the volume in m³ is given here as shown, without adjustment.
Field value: 1286828.250 m³
